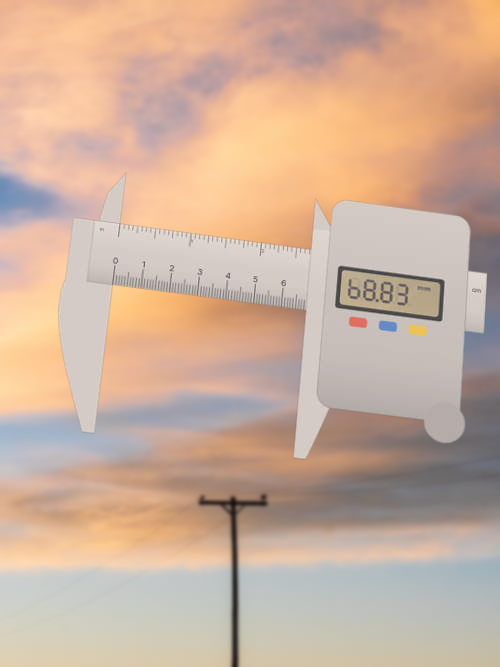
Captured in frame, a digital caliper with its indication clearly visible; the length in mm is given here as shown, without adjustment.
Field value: 68.83 mm
